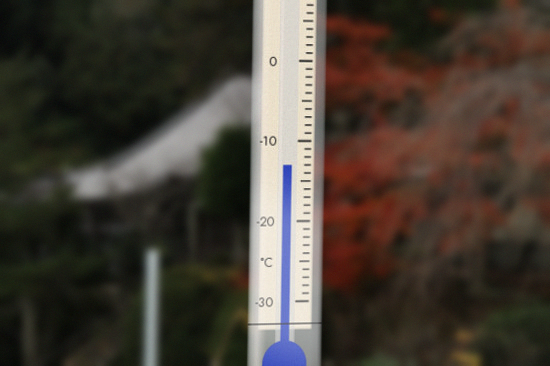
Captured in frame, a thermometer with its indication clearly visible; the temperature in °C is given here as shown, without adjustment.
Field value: -13 °C
